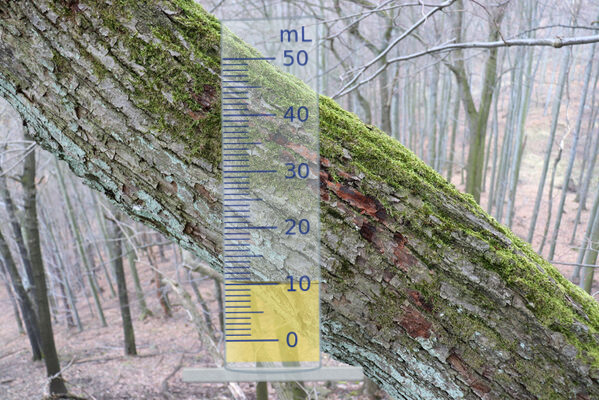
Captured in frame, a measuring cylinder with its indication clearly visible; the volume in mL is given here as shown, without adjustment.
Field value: 10 mL
